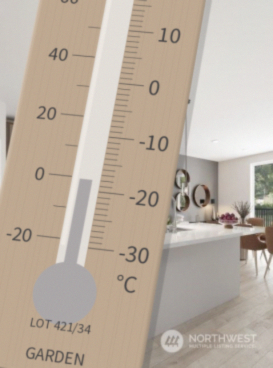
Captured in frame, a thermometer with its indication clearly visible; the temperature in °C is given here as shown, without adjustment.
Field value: -18 °C
